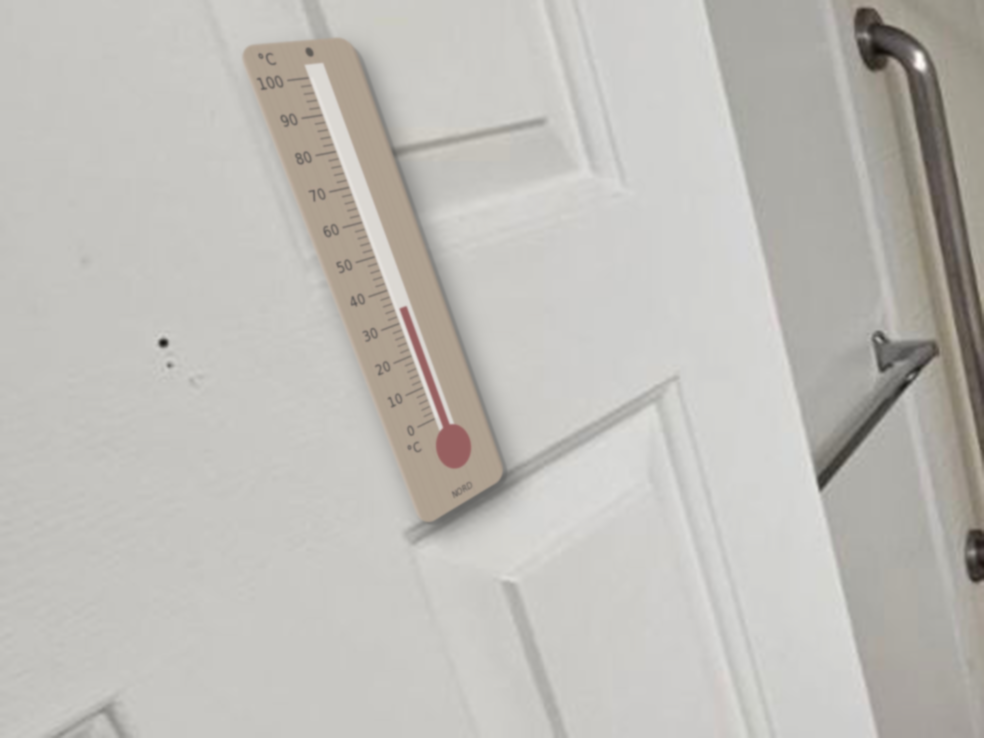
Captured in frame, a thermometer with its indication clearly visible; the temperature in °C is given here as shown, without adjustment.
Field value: 34 °C
